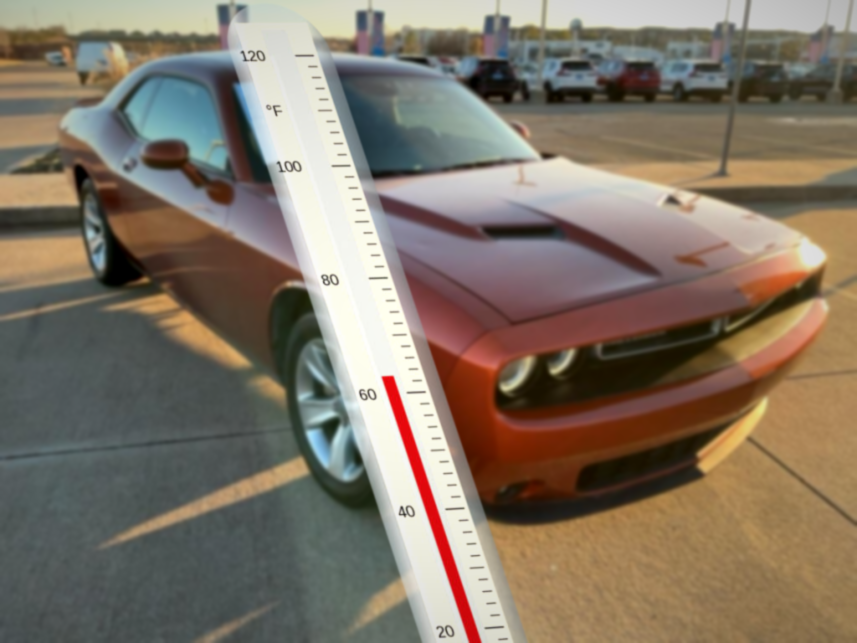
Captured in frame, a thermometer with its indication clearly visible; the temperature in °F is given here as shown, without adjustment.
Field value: 63 °F
